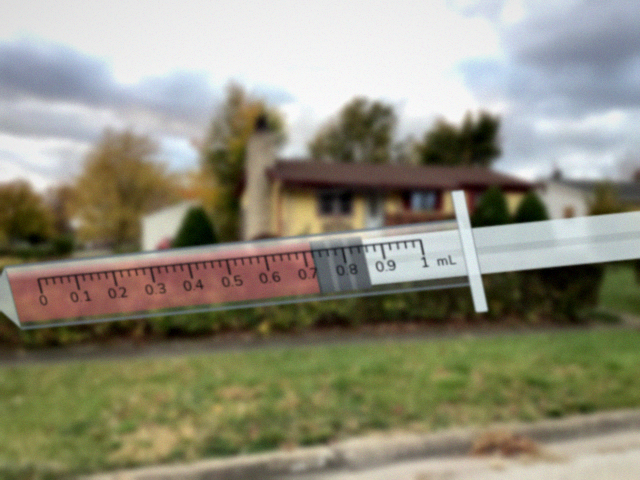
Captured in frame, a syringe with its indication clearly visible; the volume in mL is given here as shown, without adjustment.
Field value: 0.72 mL
